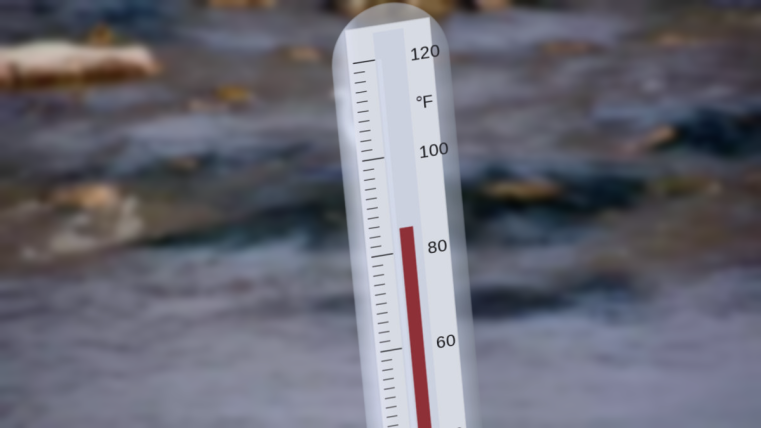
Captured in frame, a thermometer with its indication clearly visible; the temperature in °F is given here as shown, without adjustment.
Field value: 85 °F
